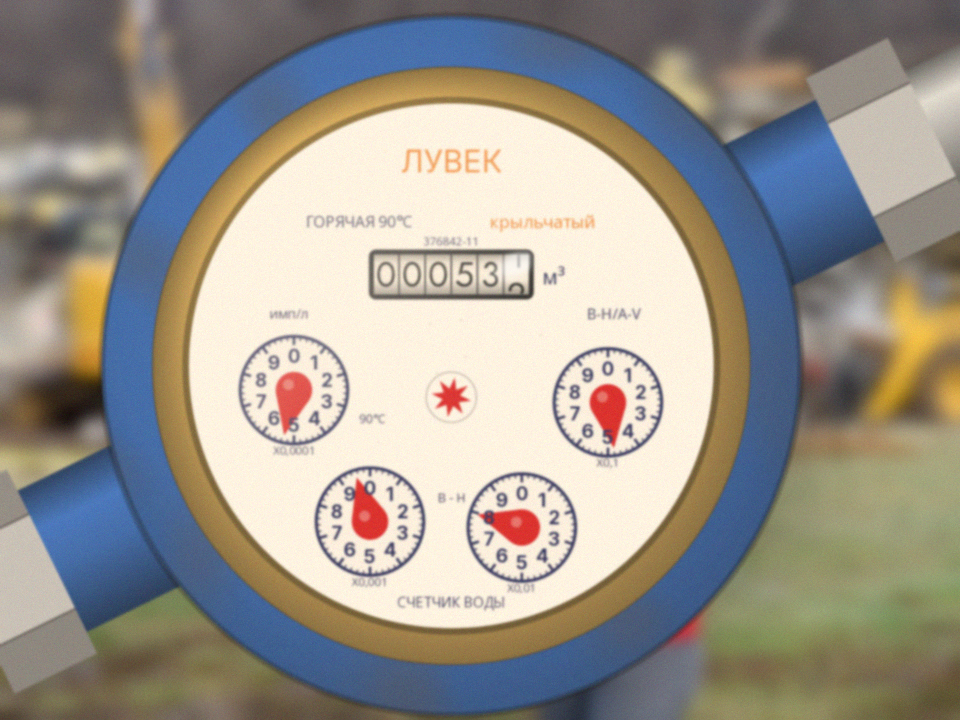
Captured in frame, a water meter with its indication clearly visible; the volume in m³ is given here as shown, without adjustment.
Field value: 531.4795 m³
